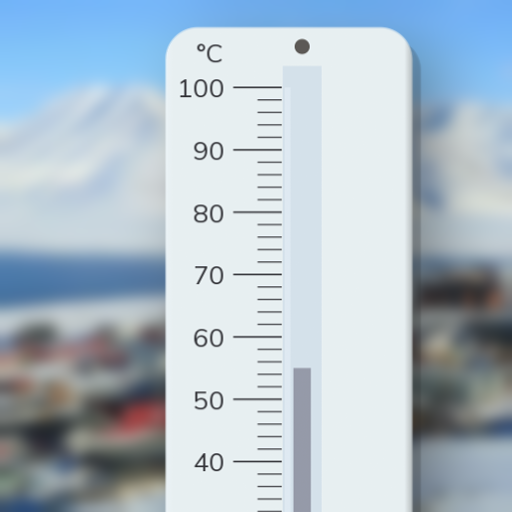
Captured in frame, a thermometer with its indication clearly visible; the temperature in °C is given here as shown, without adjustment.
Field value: 55 °C
